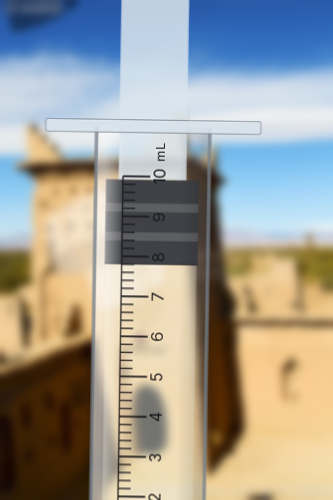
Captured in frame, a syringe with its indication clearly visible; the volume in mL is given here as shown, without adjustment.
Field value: 7.8 mL
